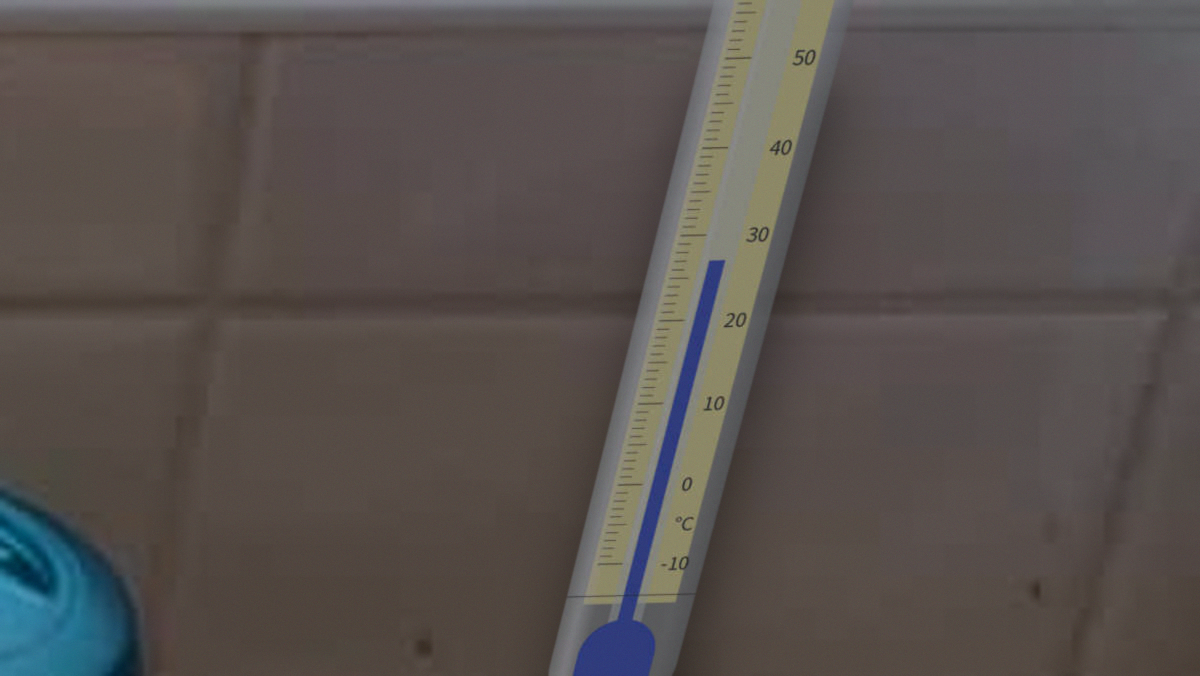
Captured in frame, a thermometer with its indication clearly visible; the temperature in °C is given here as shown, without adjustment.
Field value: 27 °C
